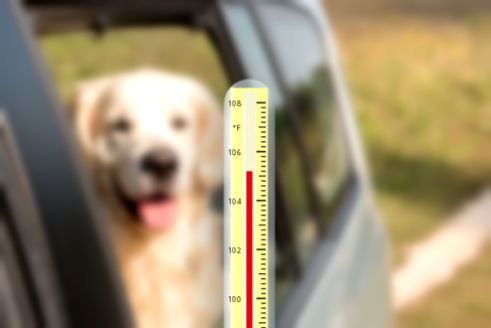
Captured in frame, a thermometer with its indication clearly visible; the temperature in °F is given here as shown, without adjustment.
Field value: 105.2 °F
